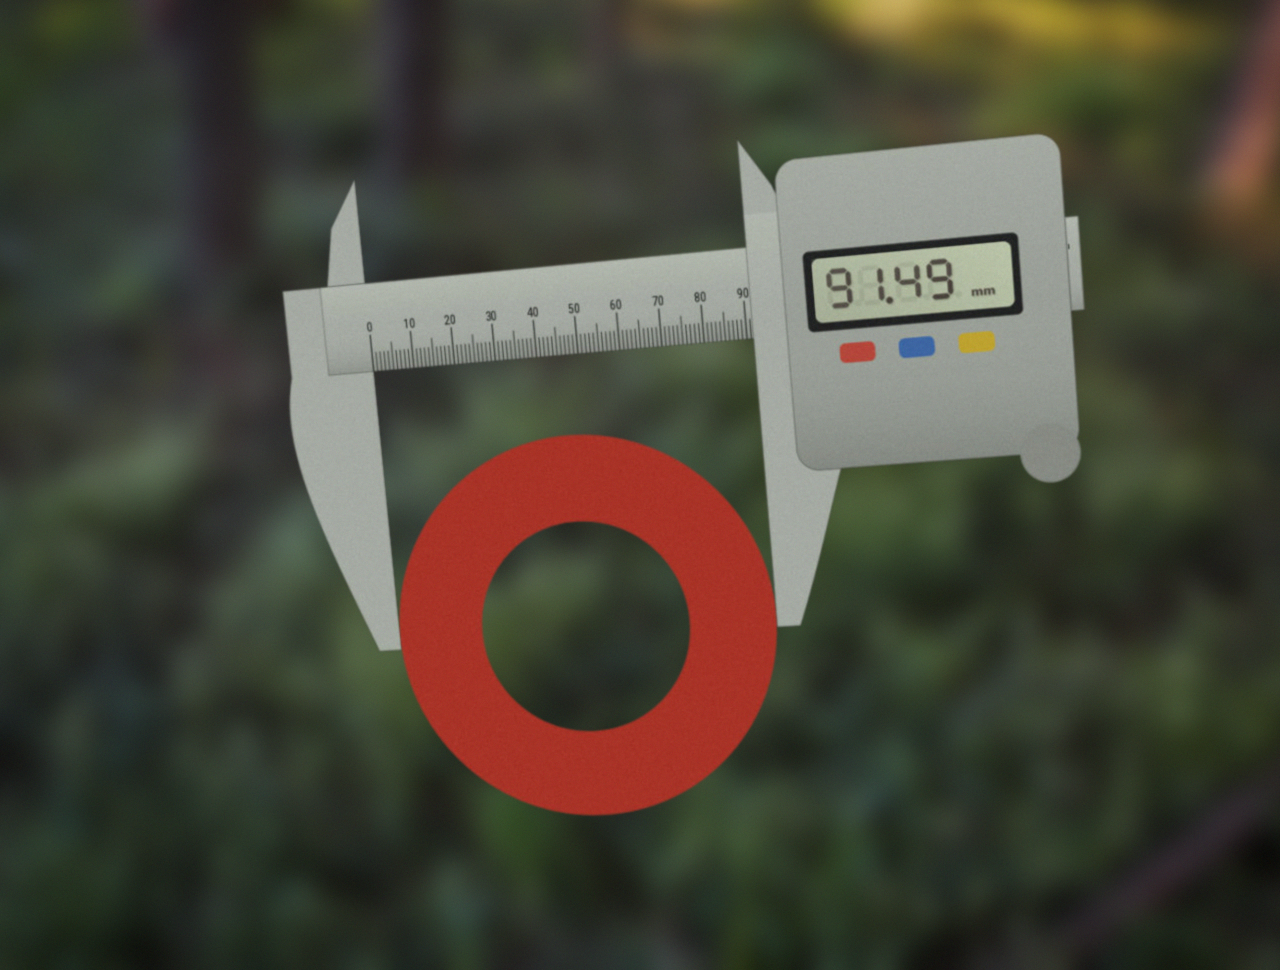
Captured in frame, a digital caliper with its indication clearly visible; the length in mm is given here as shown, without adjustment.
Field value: 91.49 mm
